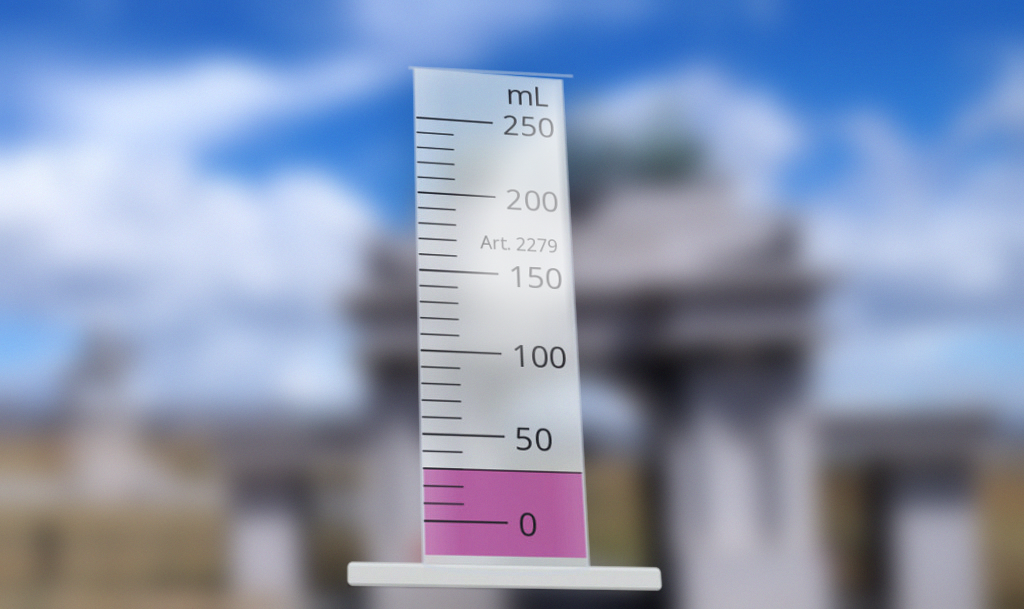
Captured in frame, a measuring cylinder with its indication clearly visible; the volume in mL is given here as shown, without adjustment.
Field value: 30 mL
